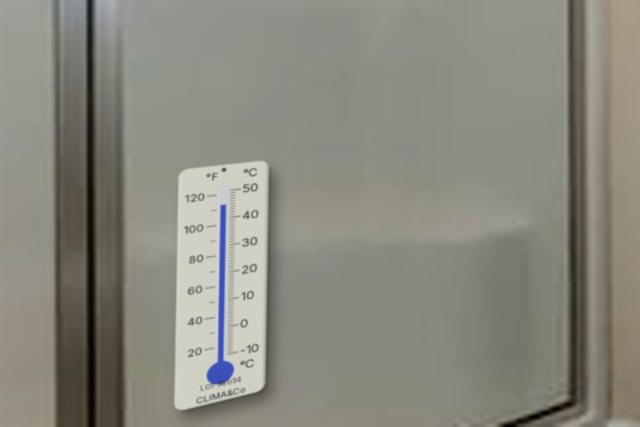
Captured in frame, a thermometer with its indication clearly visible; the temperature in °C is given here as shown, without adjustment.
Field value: 45 °C
